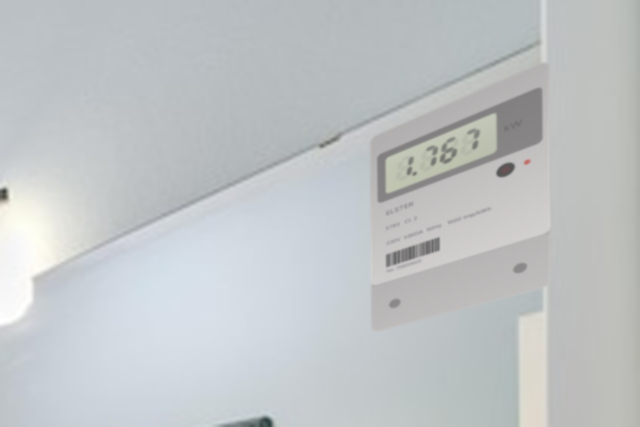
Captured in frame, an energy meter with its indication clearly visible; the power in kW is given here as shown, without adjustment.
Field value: 1.767 kW
